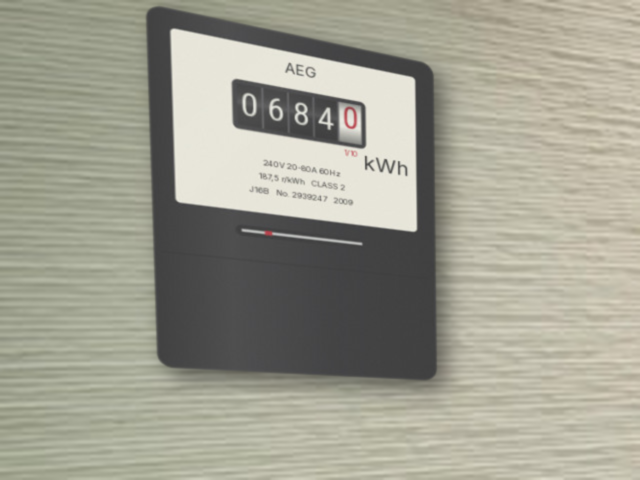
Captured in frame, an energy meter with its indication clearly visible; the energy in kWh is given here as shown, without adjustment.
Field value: 684.0 kWh
